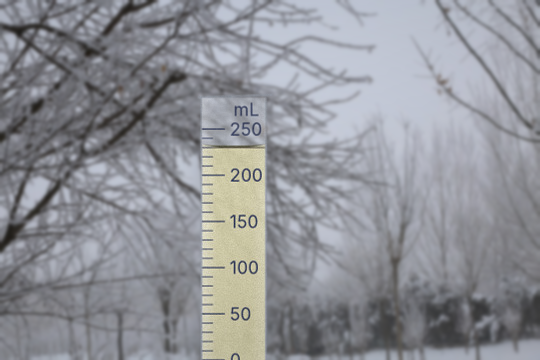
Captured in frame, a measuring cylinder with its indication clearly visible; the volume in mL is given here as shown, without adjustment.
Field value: 230 mL
